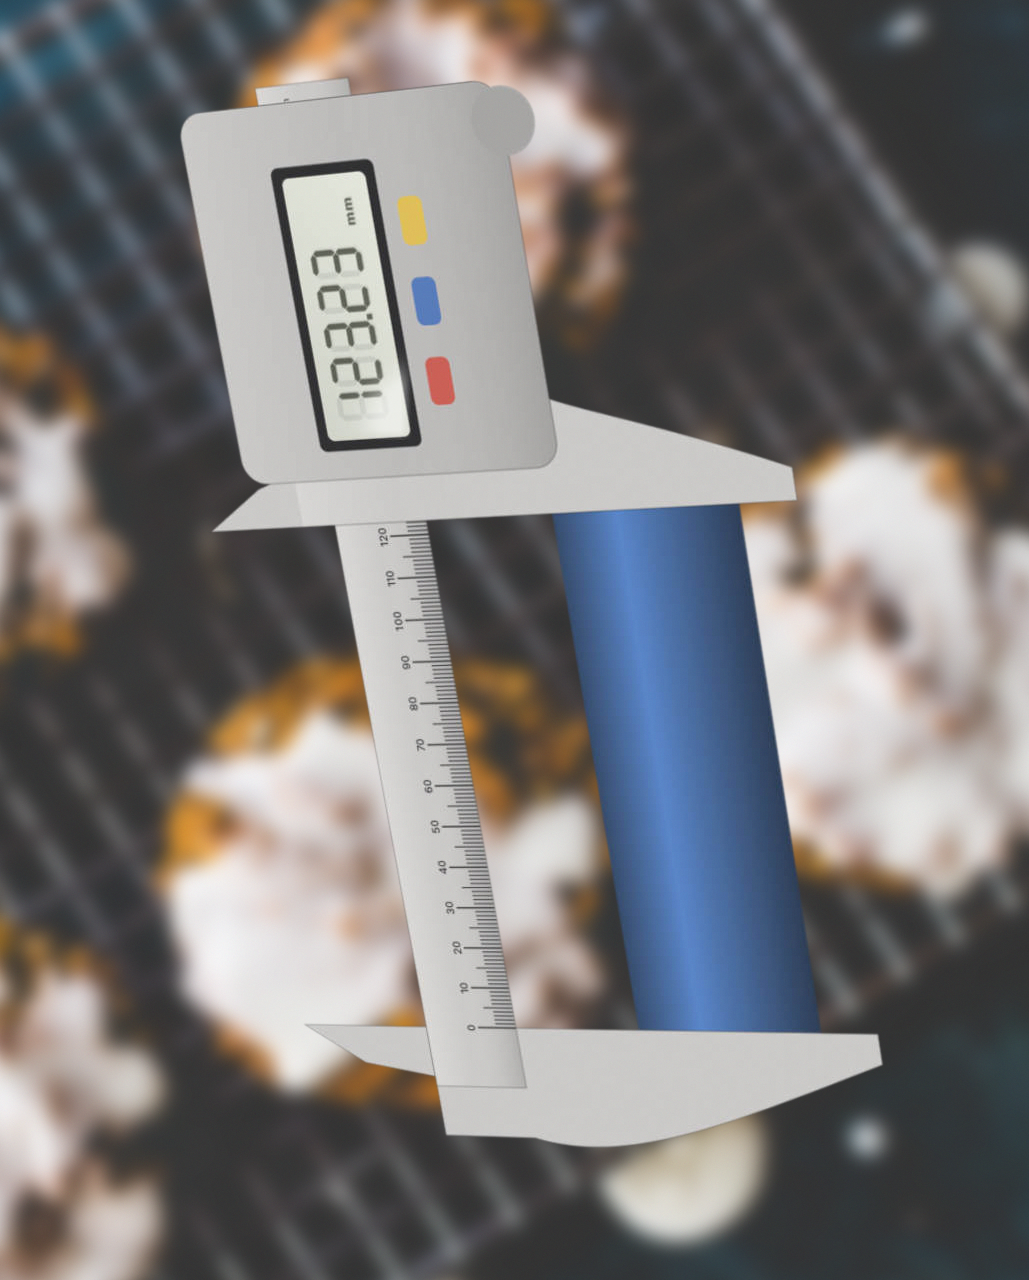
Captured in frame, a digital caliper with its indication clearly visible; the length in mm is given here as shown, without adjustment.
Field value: 123.23 mm
